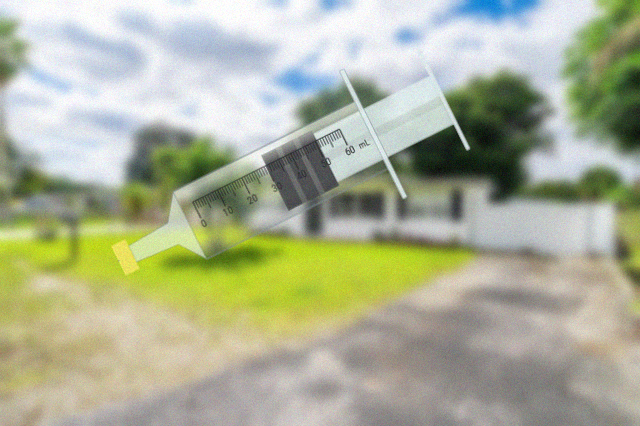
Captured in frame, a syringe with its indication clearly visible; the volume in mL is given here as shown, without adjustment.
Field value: 30 mL
